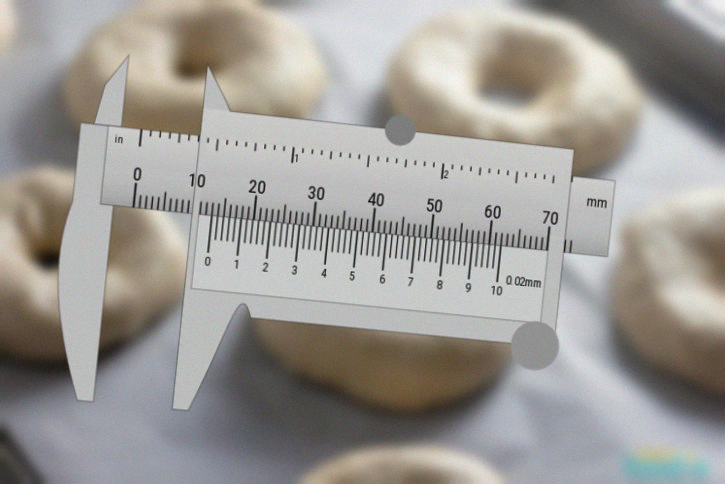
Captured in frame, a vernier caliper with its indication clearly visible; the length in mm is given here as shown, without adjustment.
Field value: 13.0 mm
